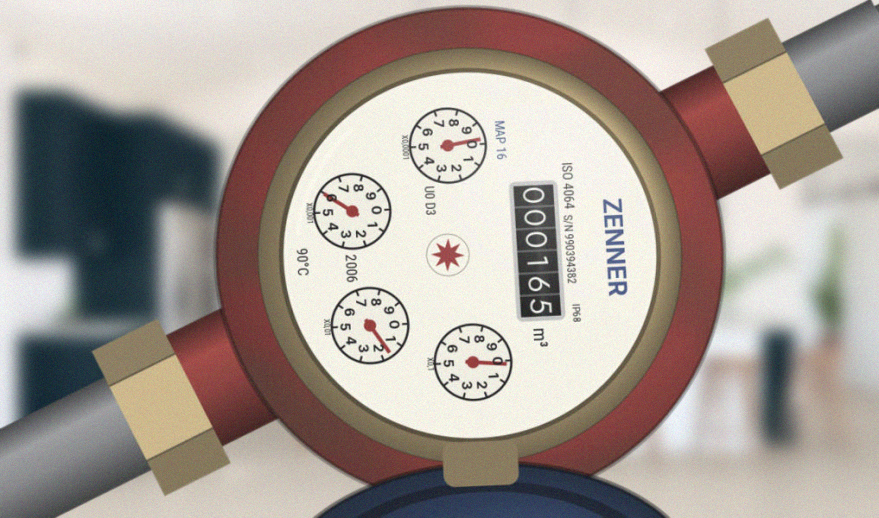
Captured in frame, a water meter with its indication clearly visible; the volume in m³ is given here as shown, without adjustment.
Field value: 165.0159 m³
